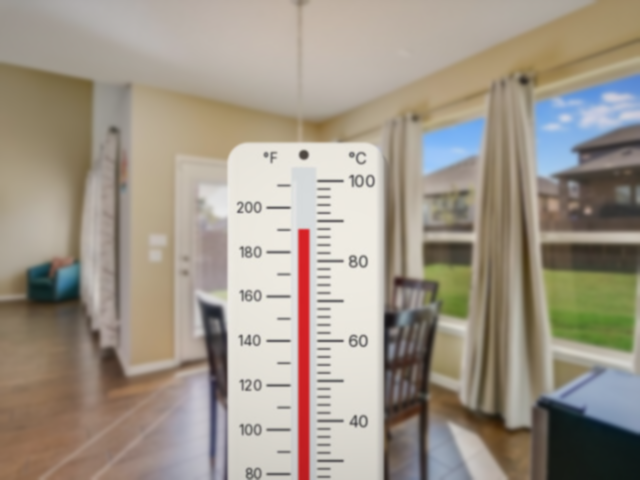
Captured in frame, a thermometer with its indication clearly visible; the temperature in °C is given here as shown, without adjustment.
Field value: 88 °C
